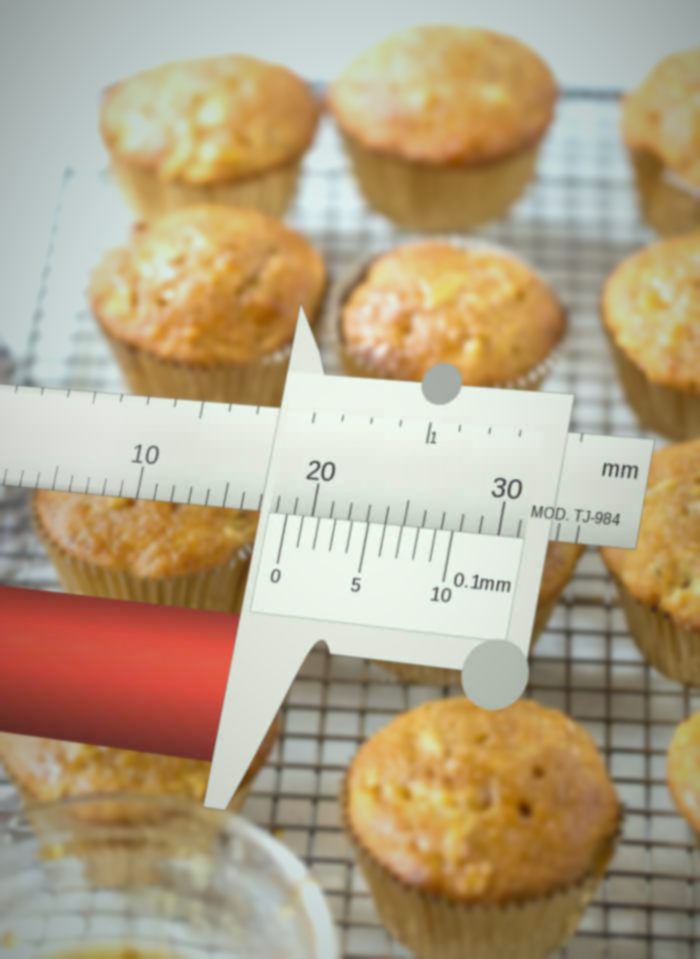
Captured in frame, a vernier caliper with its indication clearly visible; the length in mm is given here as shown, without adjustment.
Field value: 18.6 mm
